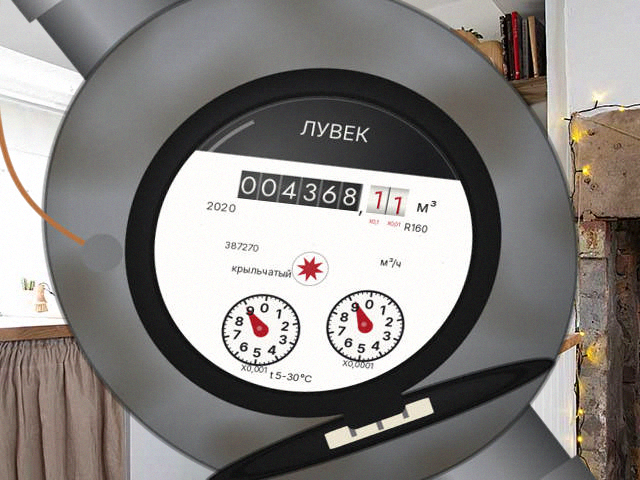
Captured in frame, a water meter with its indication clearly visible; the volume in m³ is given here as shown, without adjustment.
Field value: 4368.1089 m³
